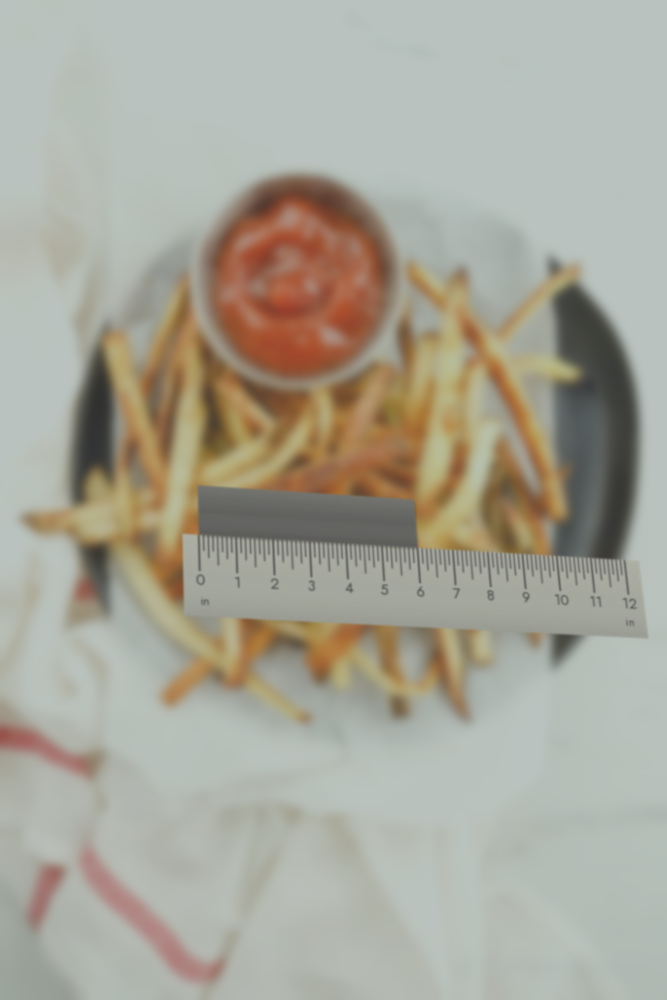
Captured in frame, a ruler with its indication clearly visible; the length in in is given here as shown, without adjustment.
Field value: 6 in
